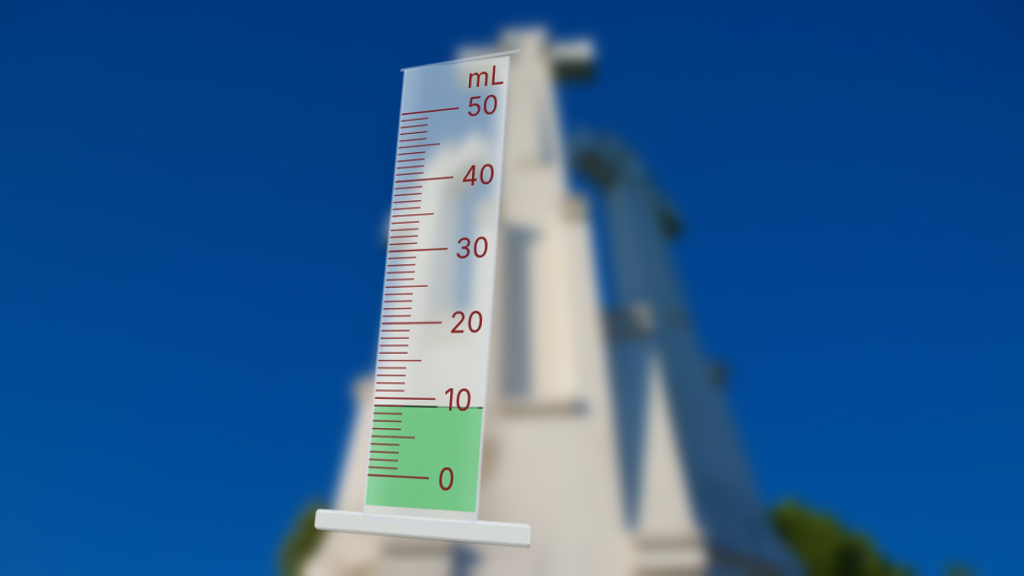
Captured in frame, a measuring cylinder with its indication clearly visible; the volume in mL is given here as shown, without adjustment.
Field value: 9 mL
